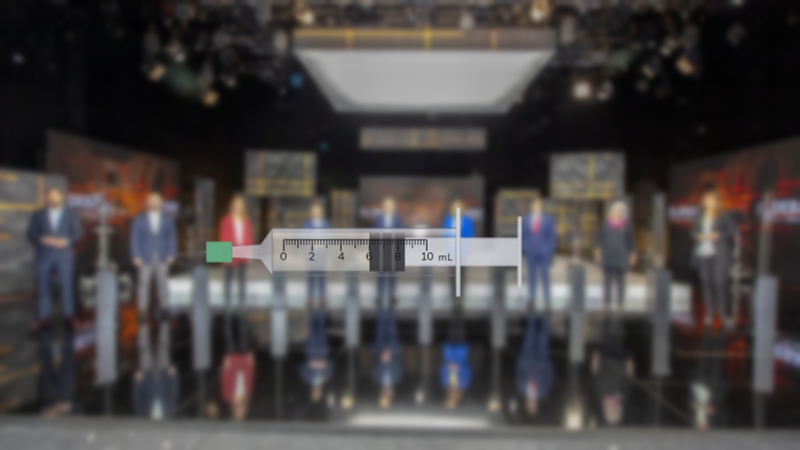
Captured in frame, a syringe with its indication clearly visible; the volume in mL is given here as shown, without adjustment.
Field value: 6 mL
